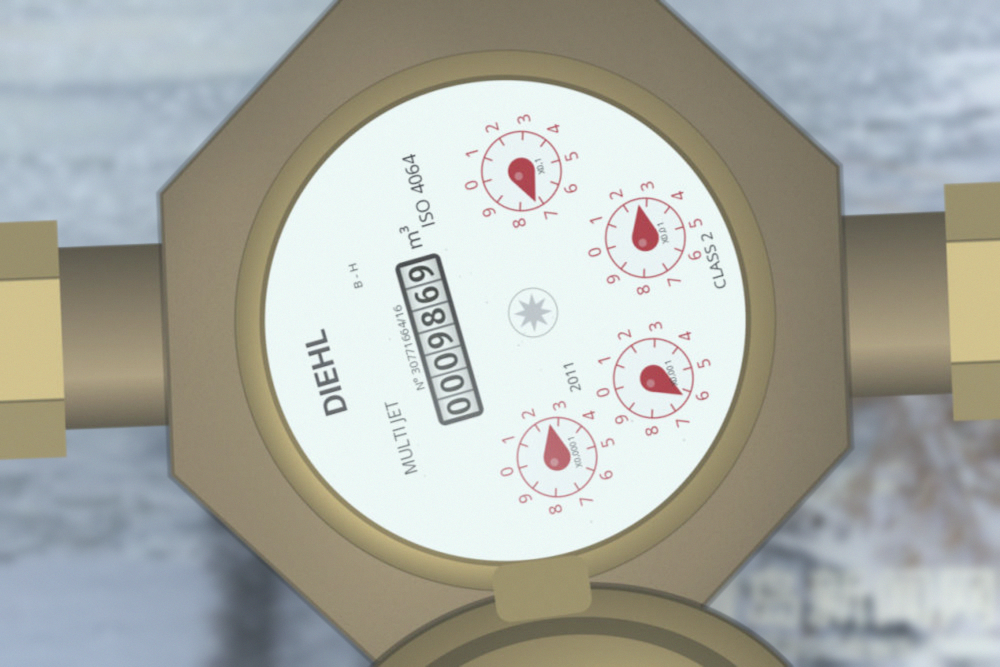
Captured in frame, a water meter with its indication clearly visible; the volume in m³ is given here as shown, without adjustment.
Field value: 9869.7262 m³
